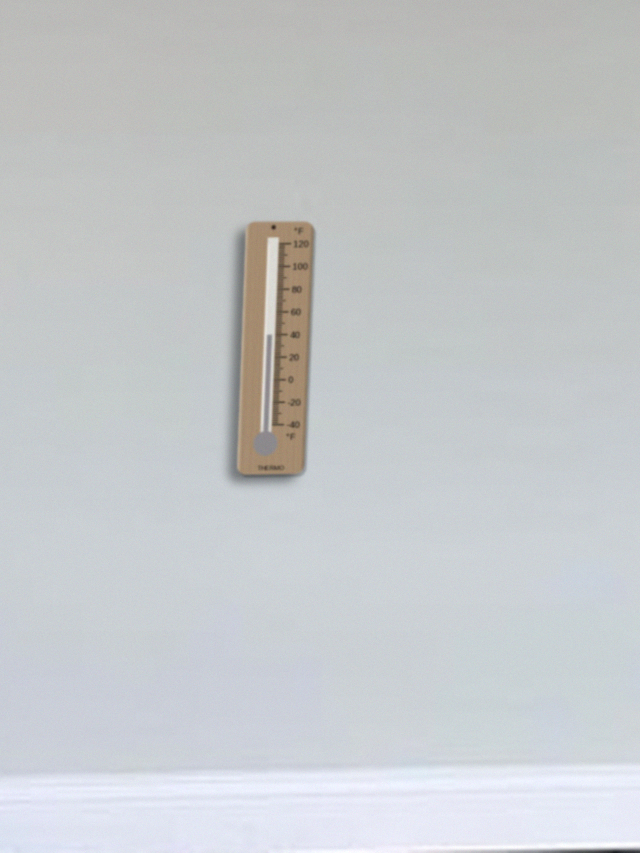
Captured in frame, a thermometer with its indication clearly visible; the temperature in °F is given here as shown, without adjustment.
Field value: 40 °F
